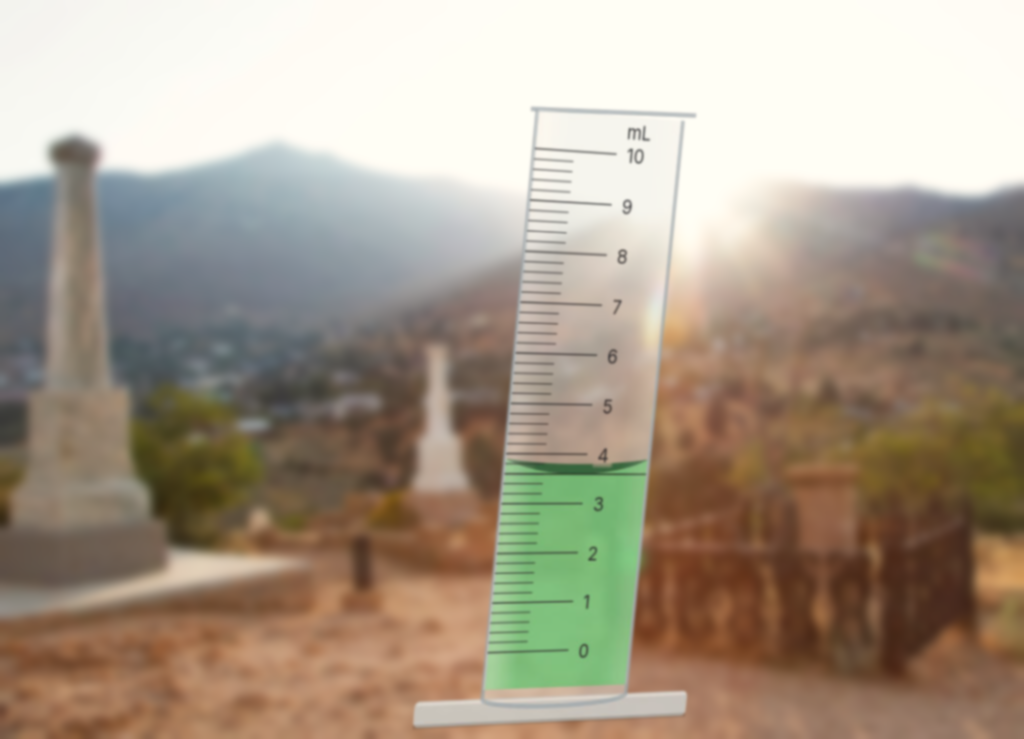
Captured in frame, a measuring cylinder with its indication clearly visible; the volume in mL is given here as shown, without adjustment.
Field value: 3.6 mL
